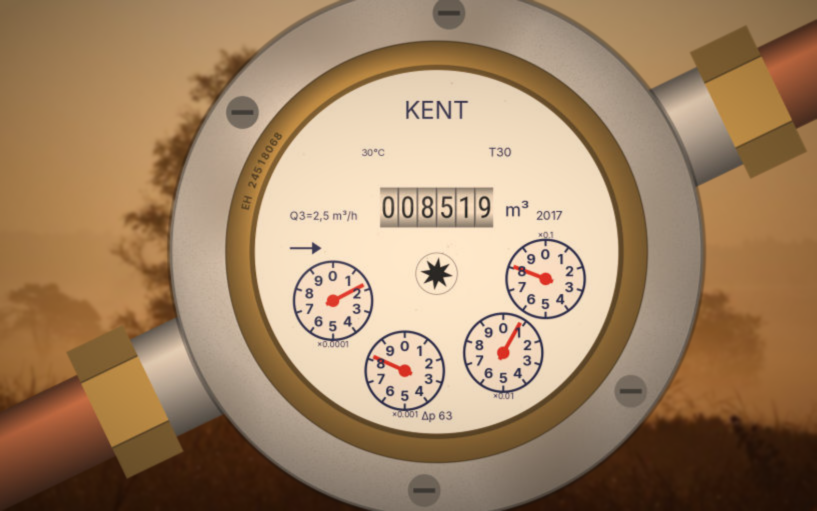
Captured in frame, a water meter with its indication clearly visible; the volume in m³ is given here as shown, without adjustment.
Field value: 8519.8081 m³
